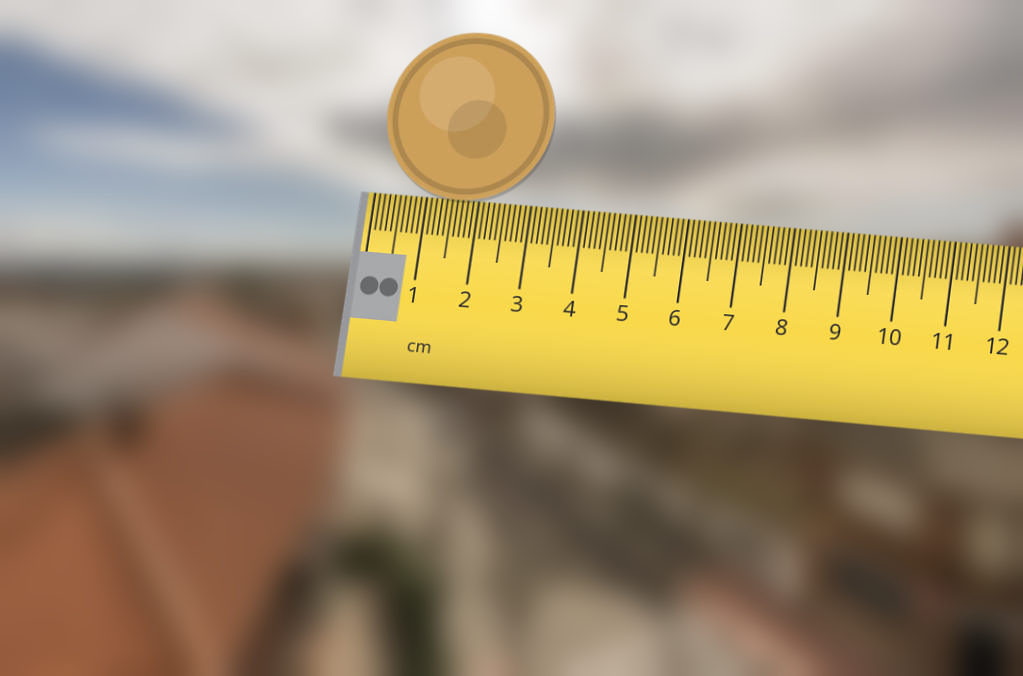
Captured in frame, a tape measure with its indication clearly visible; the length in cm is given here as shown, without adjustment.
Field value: 3.2 cm
